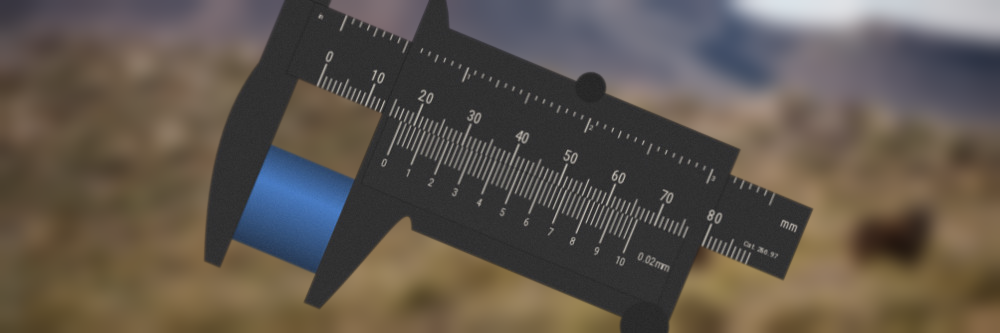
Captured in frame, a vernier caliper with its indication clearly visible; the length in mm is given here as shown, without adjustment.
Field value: 17.5 mm
